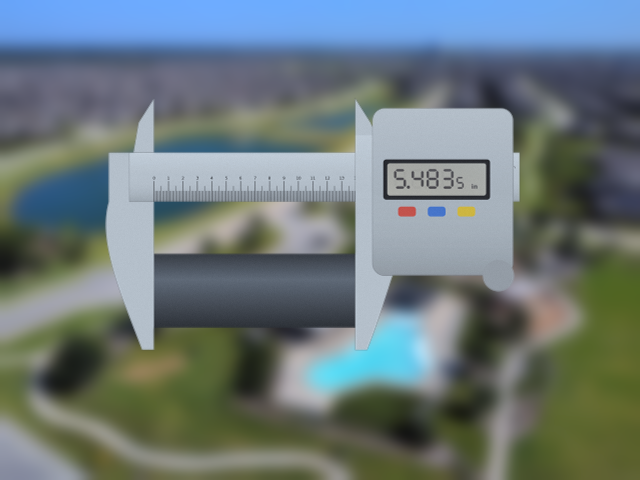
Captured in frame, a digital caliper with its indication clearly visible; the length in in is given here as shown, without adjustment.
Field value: 5.4835 in
